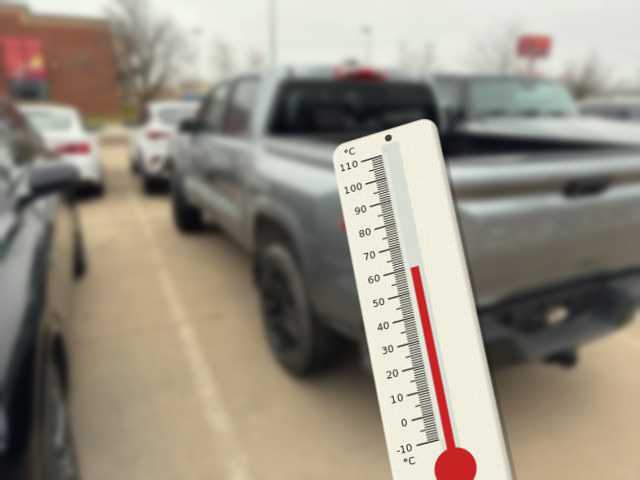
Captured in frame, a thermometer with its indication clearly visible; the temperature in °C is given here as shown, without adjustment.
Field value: 60 °C
